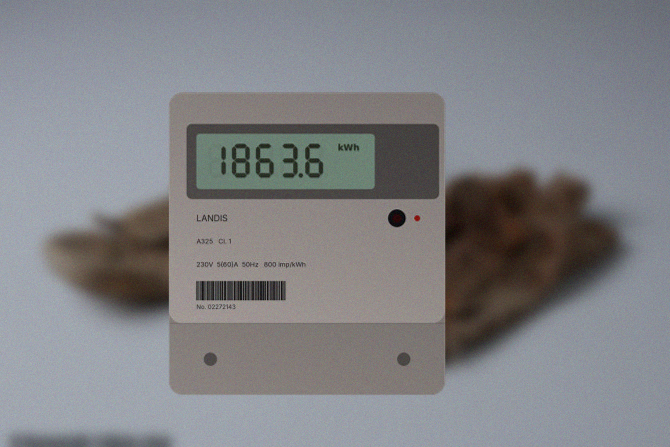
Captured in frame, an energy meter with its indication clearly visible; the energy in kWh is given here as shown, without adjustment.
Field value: 1863.6 kWh
